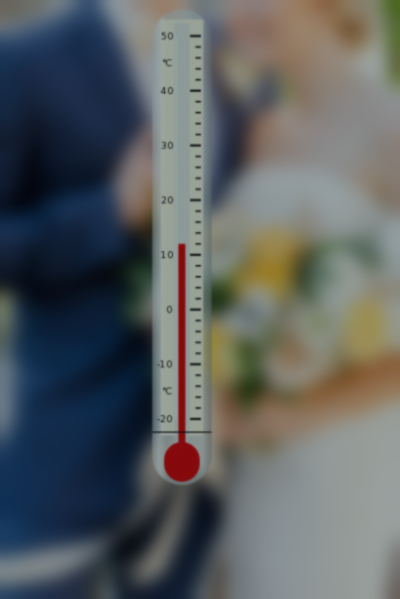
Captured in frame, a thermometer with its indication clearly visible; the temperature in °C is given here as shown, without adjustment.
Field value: 12 °C
